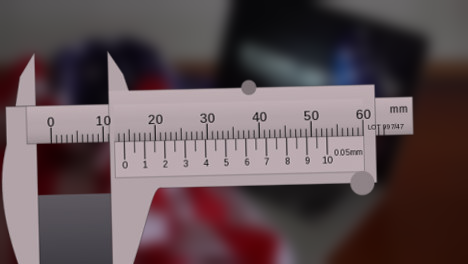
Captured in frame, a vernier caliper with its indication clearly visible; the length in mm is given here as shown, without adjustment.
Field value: 14.0 mm
